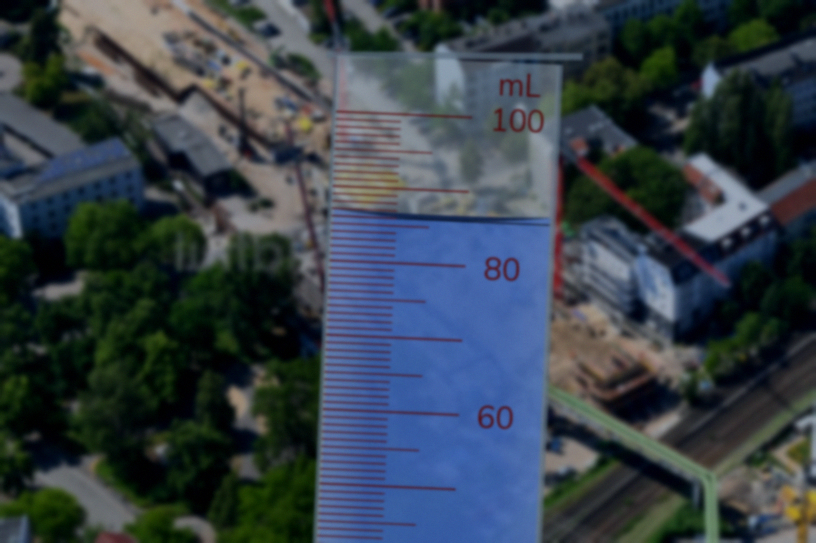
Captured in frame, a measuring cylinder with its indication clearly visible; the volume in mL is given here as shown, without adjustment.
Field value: 86 mL
